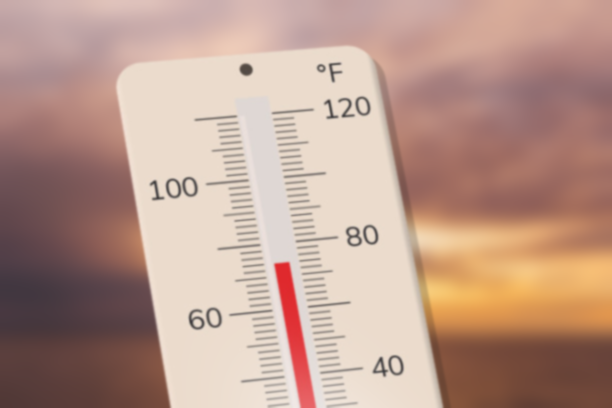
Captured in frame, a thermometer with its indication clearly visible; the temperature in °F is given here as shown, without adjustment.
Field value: 74 °F
